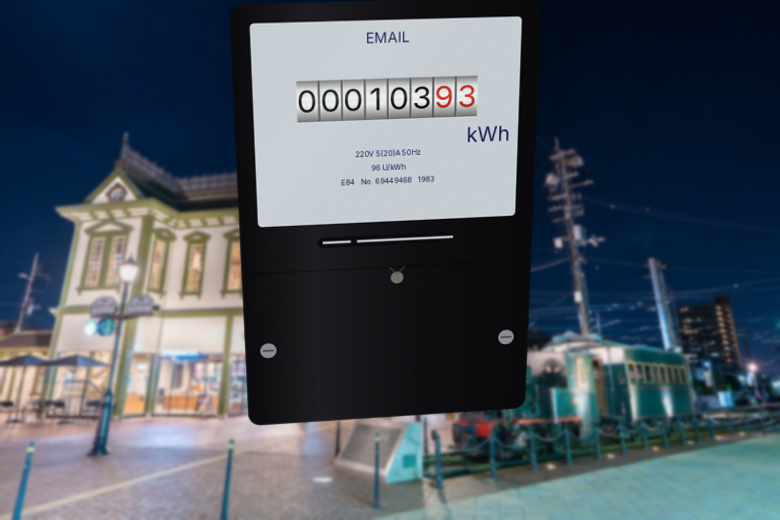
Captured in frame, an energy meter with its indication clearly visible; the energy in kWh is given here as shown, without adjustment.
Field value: 103.93 kWh
